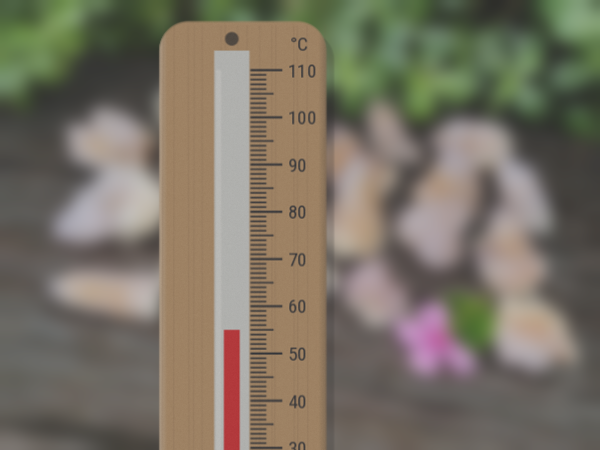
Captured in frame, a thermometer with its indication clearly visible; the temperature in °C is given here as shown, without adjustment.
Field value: 55 °C
